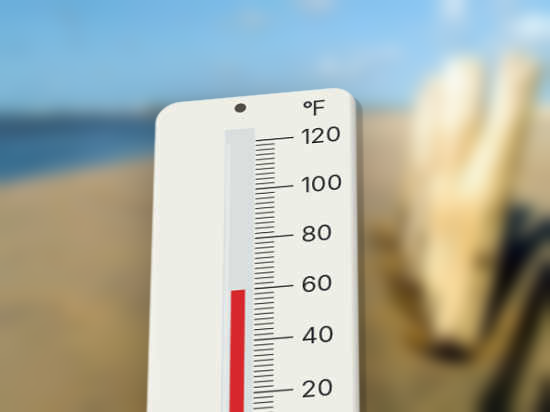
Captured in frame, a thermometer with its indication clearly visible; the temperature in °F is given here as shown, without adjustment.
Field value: 60 °F
